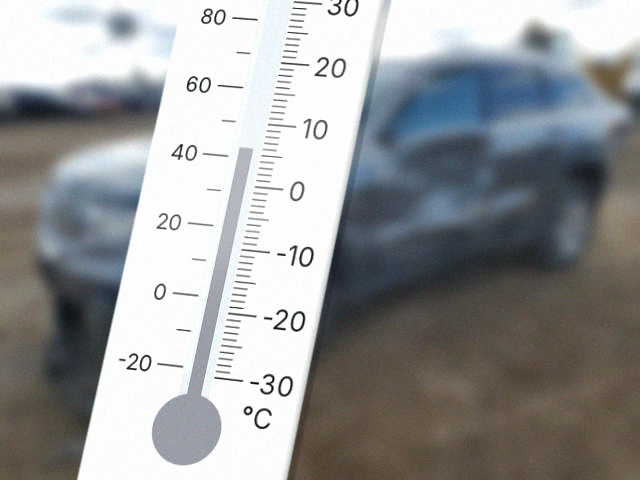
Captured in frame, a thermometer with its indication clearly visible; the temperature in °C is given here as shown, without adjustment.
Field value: 6 °C
